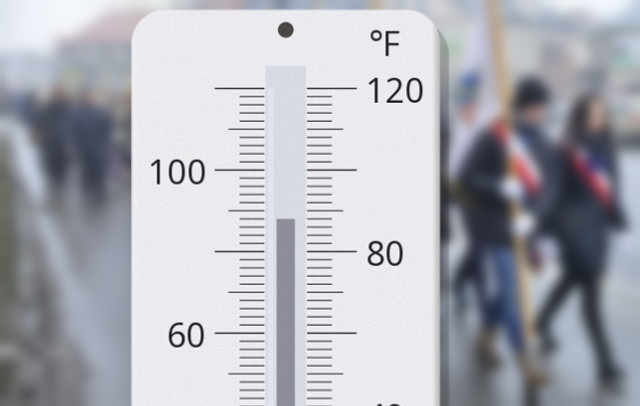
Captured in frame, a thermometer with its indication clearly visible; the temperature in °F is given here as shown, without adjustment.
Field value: 88 °F
